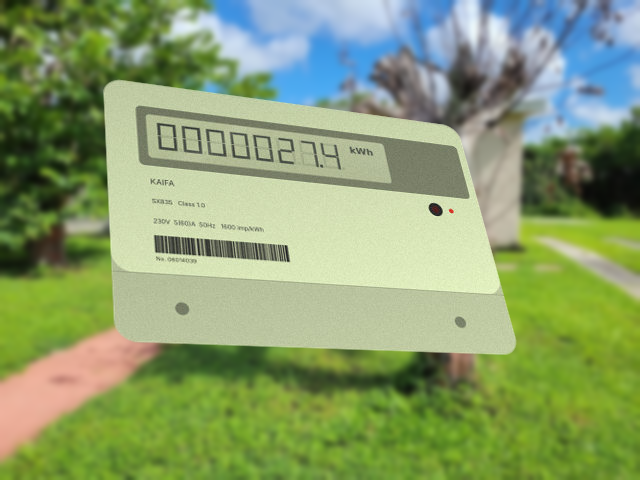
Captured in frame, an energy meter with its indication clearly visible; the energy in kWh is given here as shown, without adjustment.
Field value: 27.4 kWh
